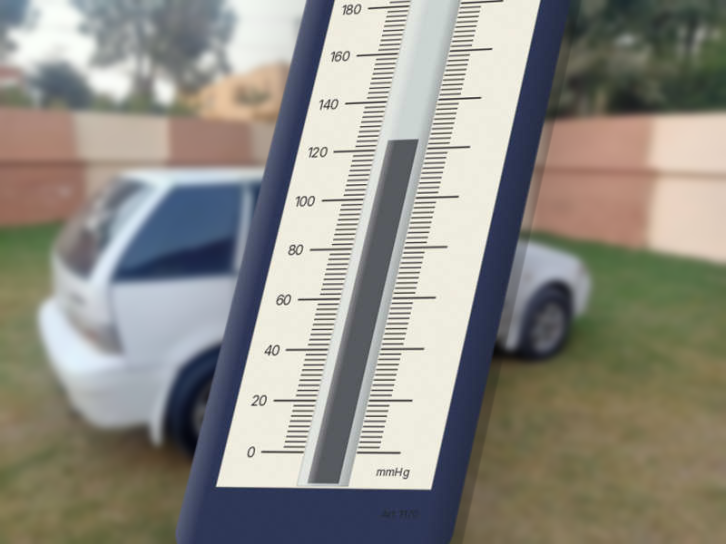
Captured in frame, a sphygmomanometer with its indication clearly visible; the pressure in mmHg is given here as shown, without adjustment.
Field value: 124 mmHg
